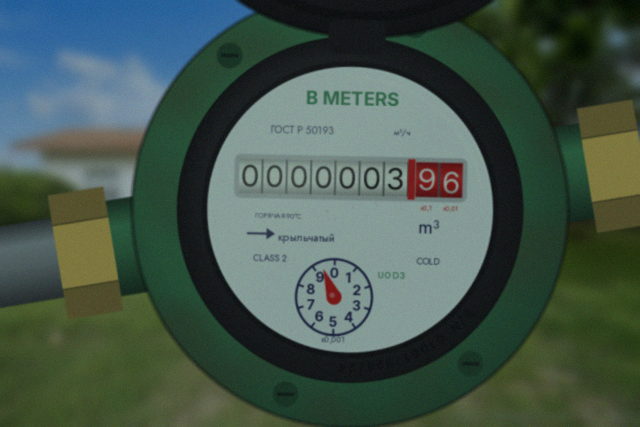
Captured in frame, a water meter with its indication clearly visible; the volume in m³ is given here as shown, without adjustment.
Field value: 3.959 m³
